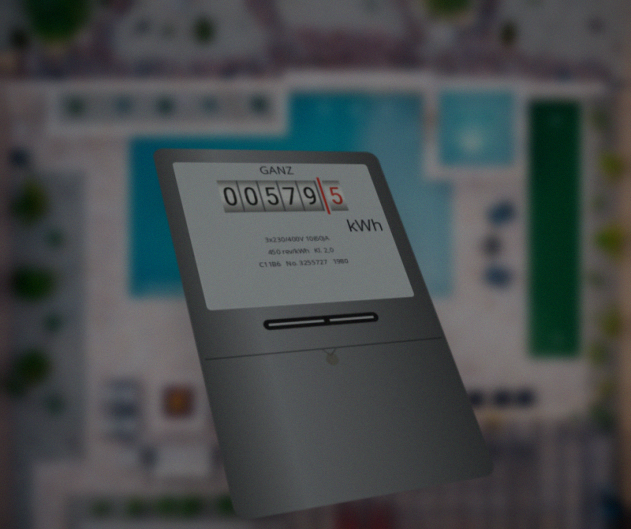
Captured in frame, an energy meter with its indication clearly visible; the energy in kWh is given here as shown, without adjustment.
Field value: 579.5 kWh
